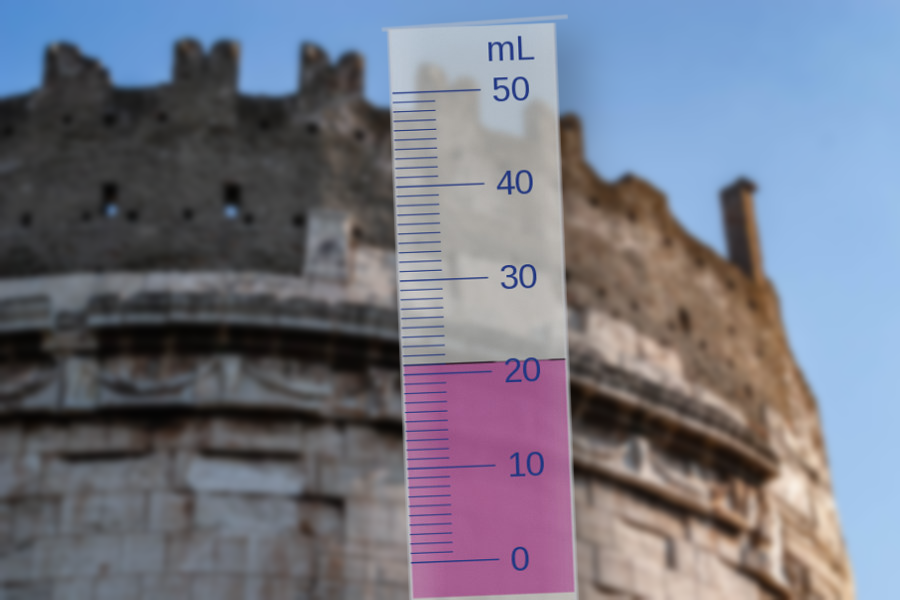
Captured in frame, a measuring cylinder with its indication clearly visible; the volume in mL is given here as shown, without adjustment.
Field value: 21 mL
